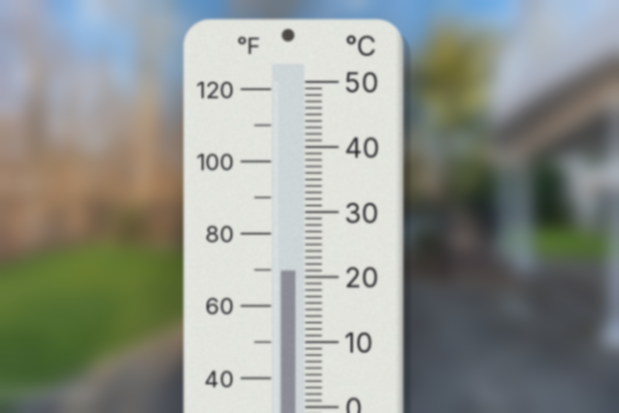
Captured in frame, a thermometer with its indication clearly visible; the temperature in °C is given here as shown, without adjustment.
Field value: 21 °C
